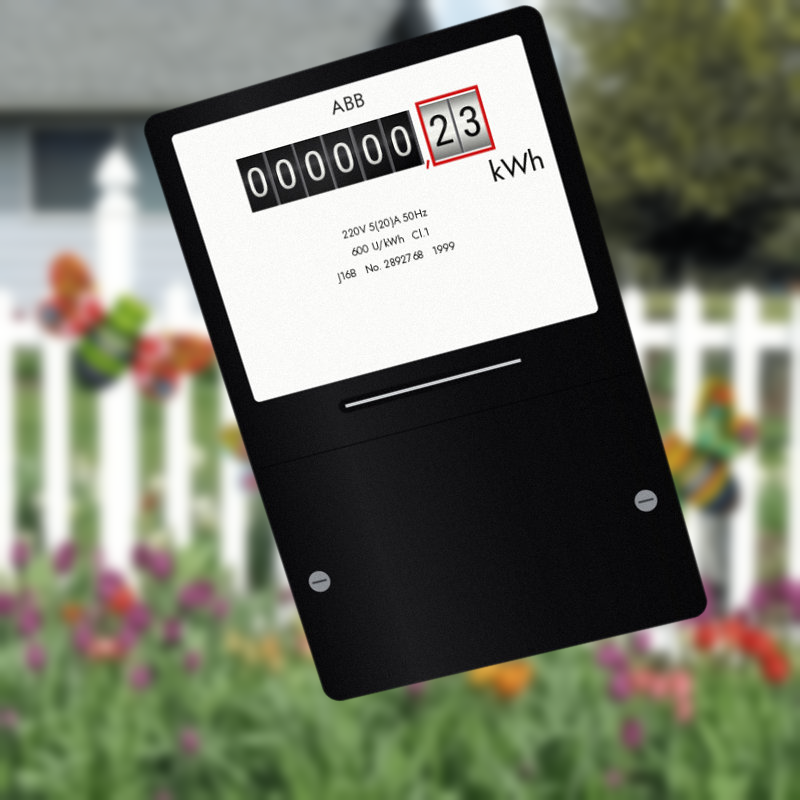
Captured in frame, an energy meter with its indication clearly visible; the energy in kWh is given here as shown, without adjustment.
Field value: 0.23 kWh
